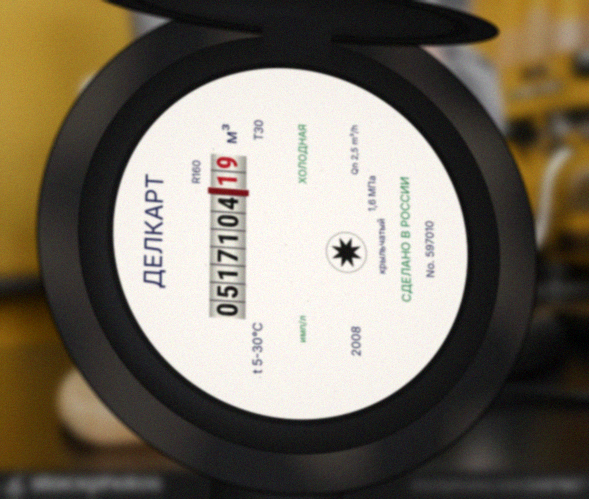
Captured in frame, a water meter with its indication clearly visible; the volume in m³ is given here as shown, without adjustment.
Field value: 517104.19 m³
